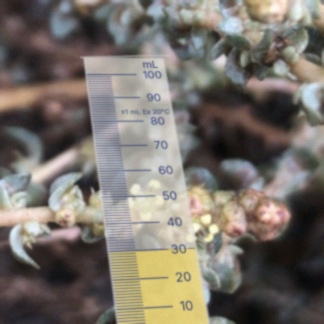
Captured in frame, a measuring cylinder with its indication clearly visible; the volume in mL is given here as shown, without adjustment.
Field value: 30 mL
